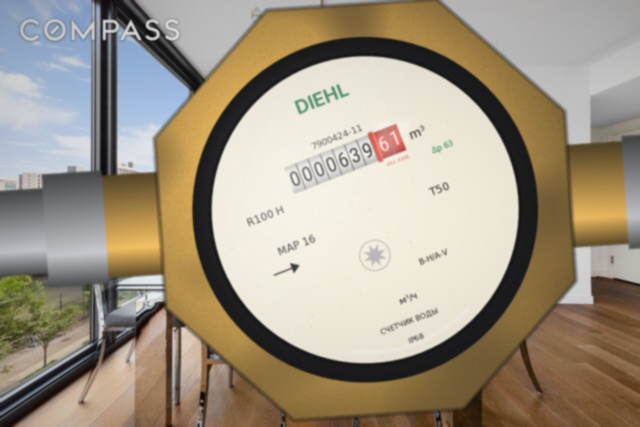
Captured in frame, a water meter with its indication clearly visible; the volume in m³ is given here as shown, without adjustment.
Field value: 639.61 m³
